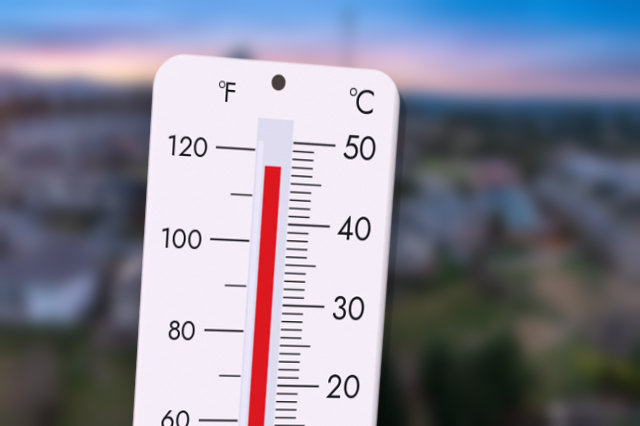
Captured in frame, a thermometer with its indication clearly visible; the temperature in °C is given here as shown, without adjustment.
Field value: 47 °C
